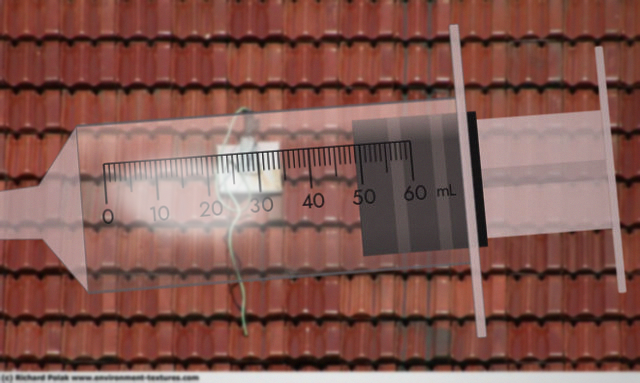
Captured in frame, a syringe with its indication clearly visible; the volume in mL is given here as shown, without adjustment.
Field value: 49 mL
